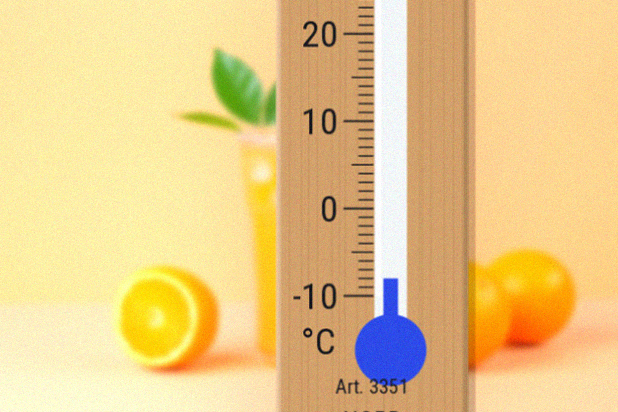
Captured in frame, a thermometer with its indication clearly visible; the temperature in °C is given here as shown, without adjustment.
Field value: -8 °C
